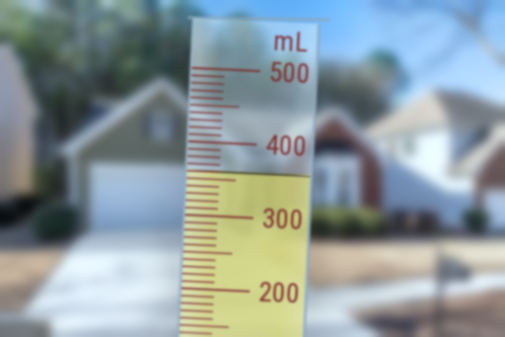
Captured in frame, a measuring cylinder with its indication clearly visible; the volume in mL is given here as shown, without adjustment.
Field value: 360 mL
